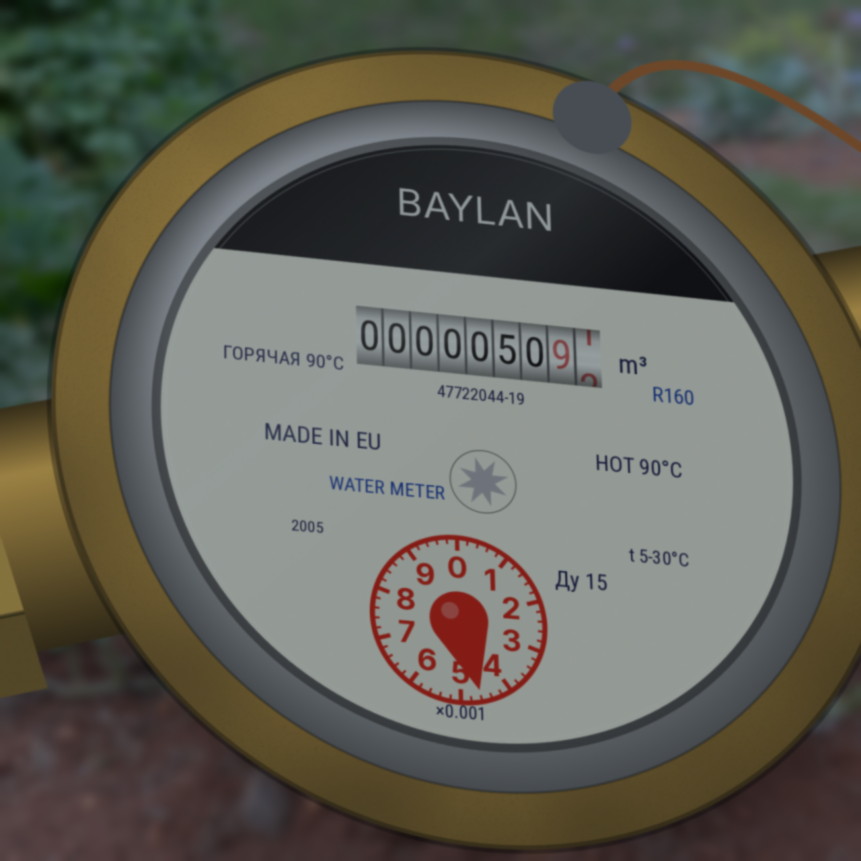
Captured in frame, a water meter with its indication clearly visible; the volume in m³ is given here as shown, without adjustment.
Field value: 50.914 m³
